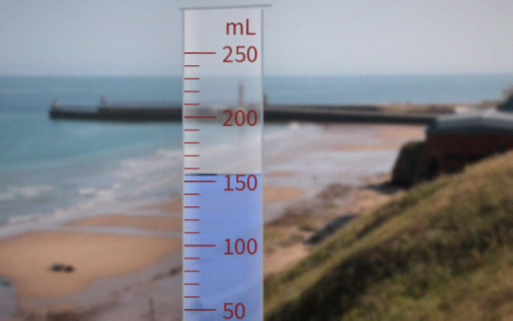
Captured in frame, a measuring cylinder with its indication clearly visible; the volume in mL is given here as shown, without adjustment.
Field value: 155 mL
